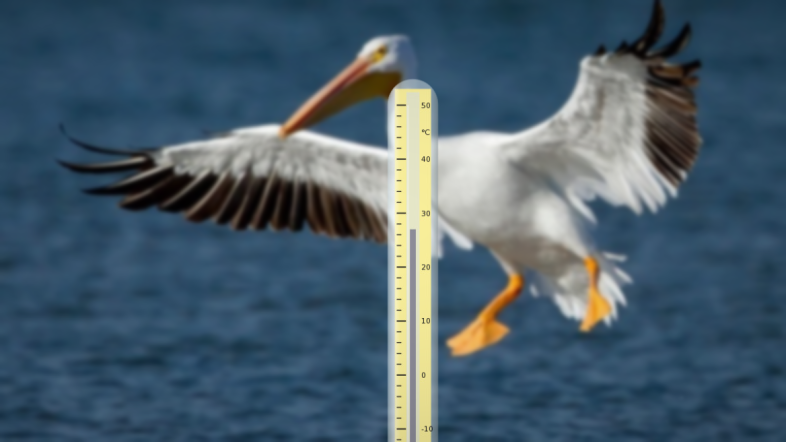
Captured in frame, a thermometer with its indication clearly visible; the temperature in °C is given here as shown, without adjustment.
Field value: 27 °C
